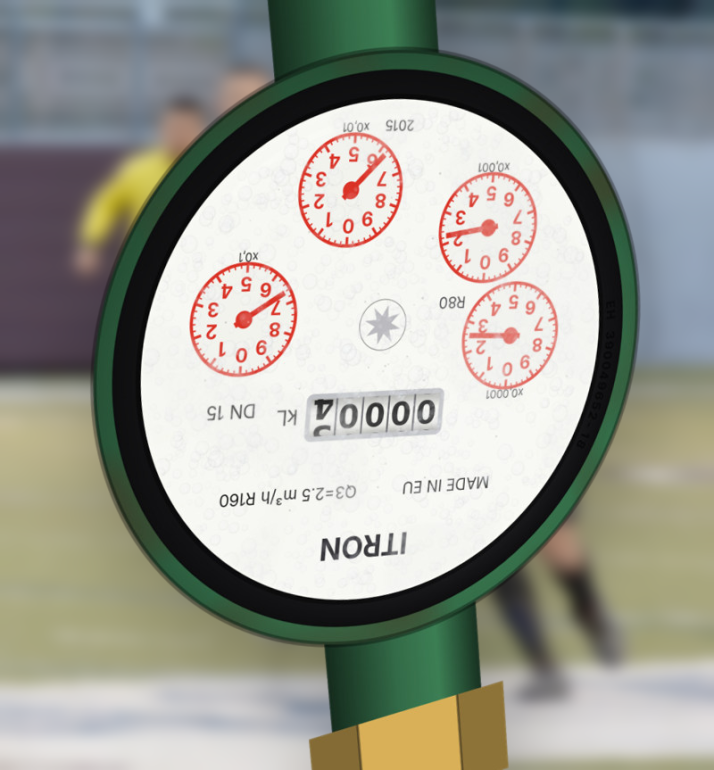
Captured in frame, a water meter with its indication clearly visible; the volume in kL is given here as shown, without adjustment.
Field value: 3.6622 kL
